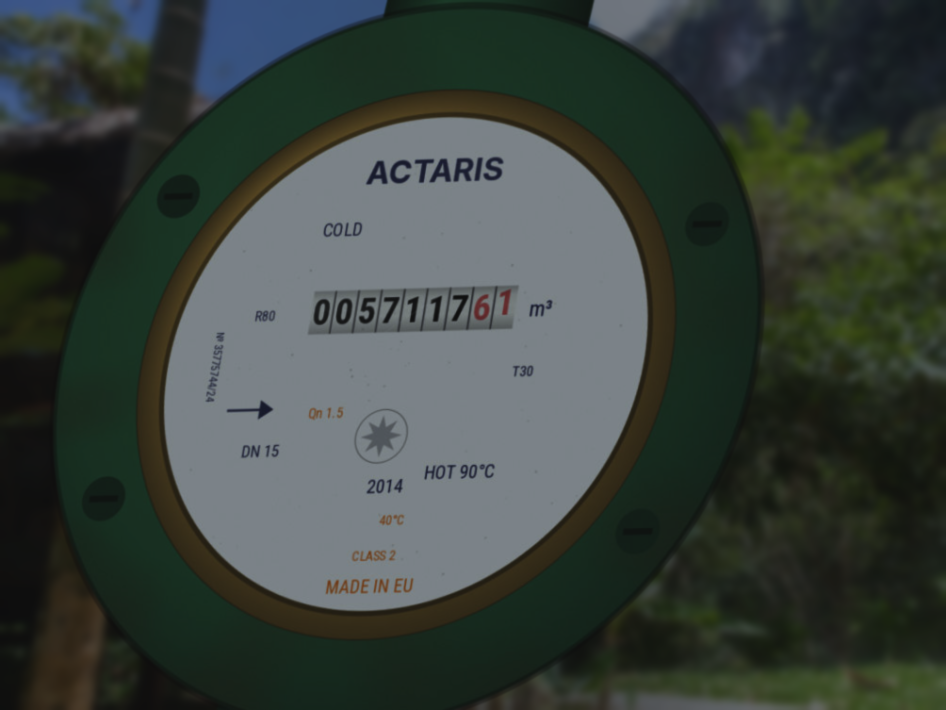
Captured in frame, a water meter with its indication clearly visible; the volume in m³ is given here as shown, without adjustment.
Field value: 57117.61 m³
